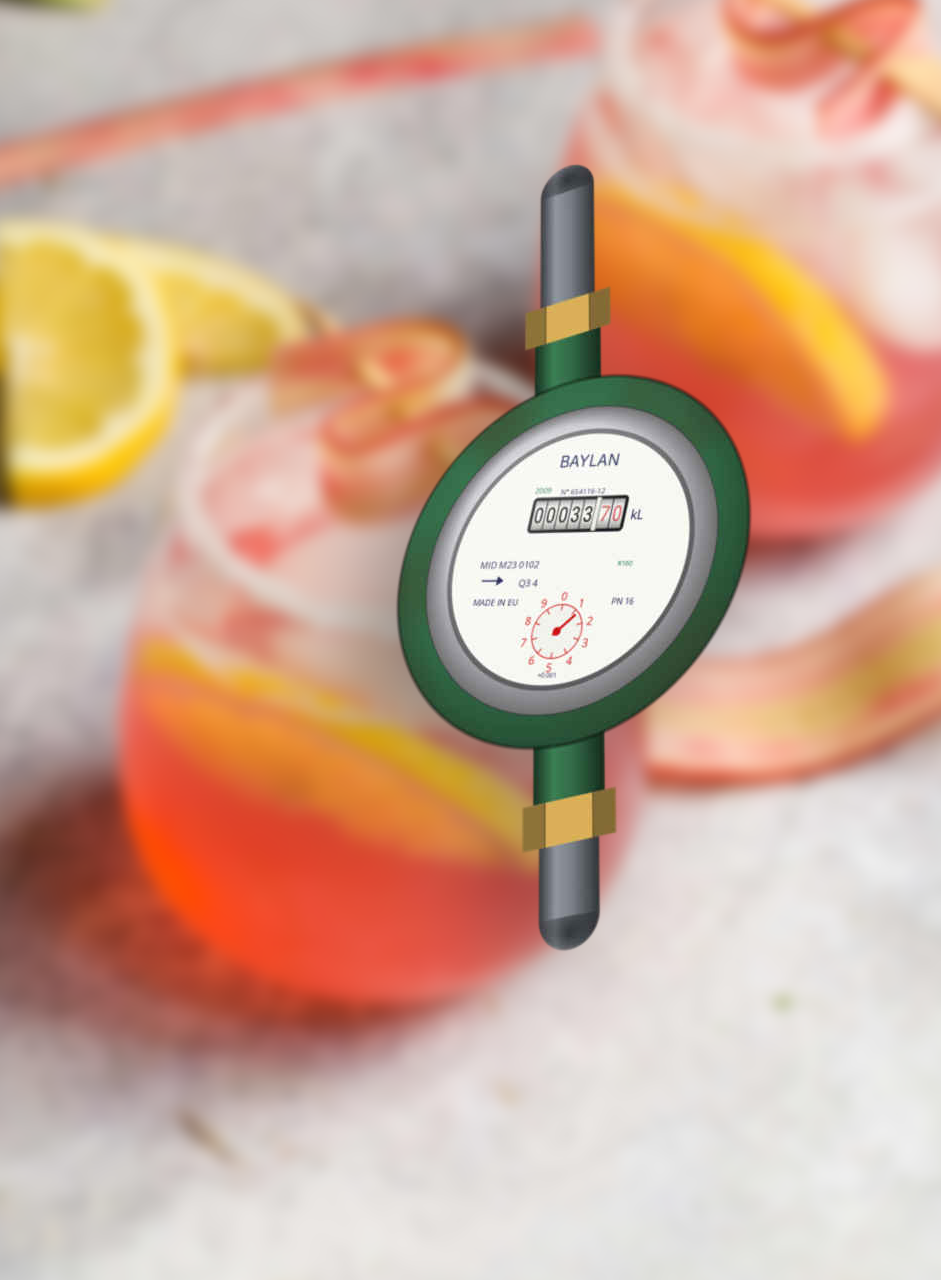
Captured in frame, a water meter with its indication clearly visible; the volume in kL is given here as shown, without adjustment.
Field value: 33.701 kL
